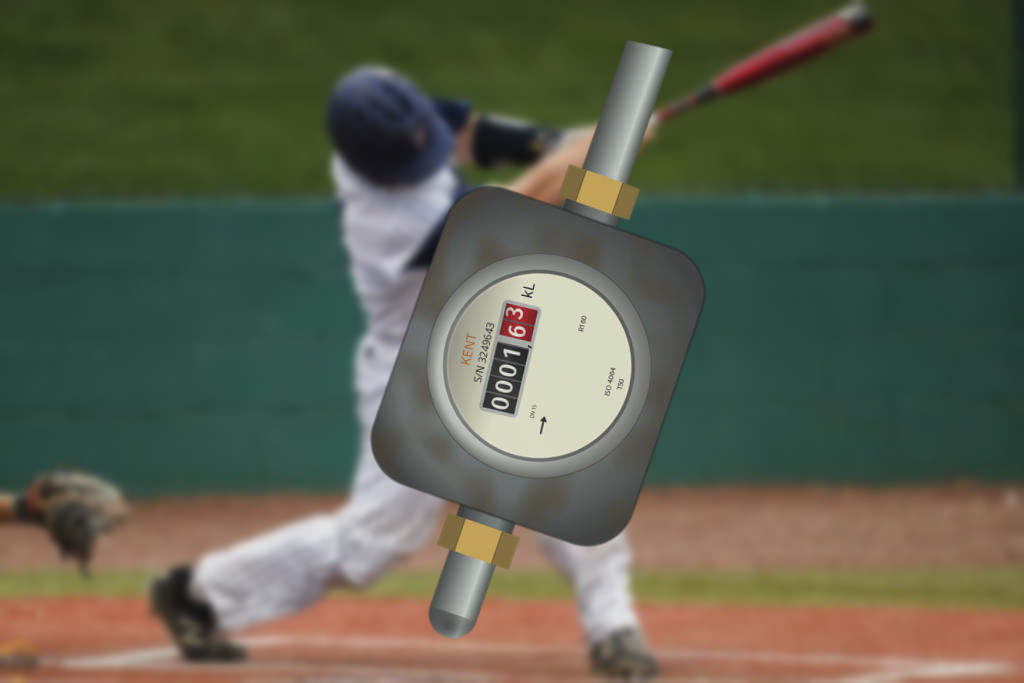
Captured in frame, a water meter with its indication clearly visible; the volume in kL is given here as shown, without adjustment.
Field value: 1.63 kL
